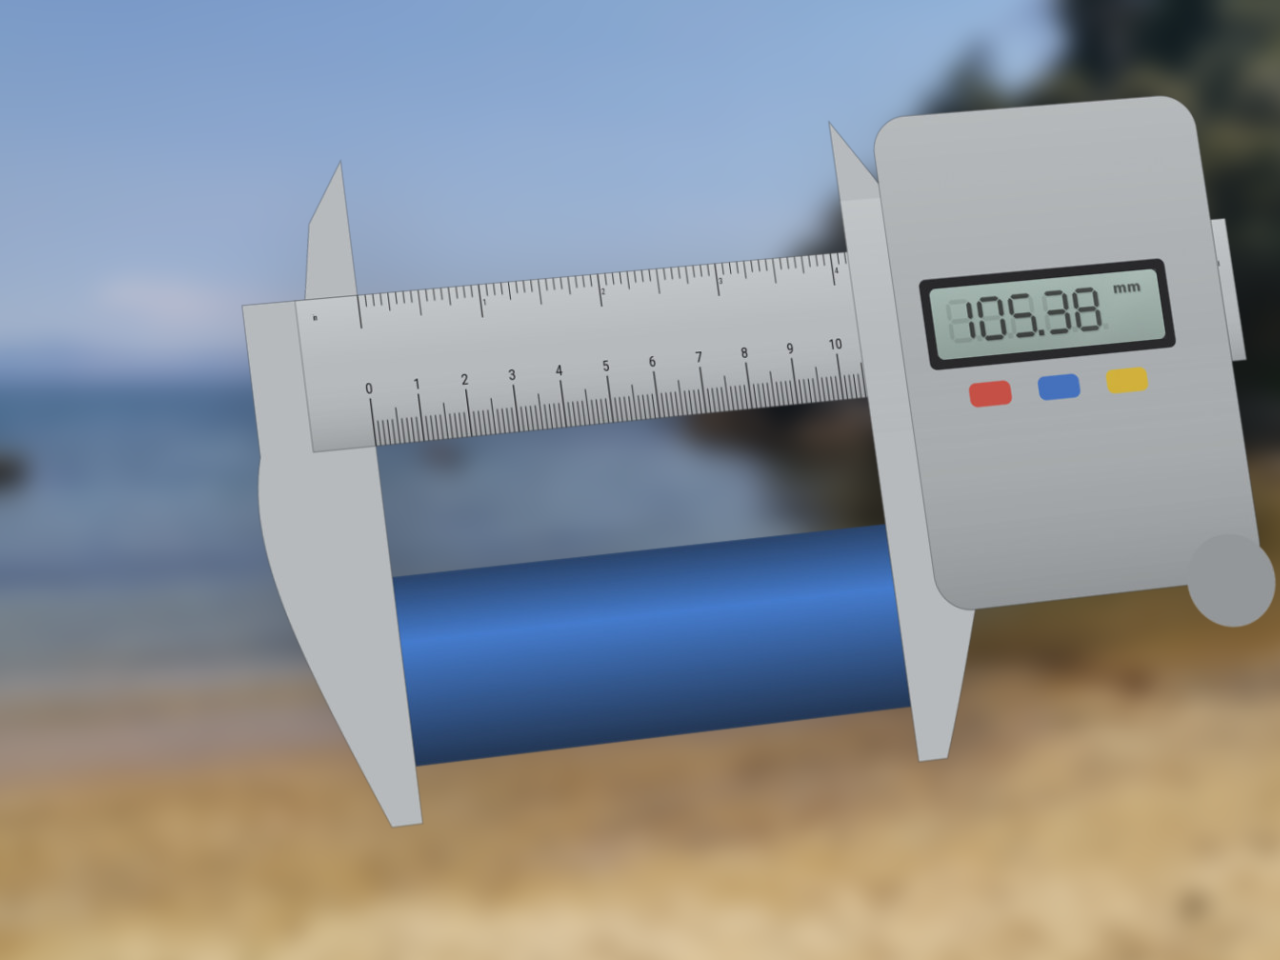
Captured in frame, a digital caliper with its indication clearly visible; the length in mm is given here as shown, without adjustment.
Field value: 105.38 mm
